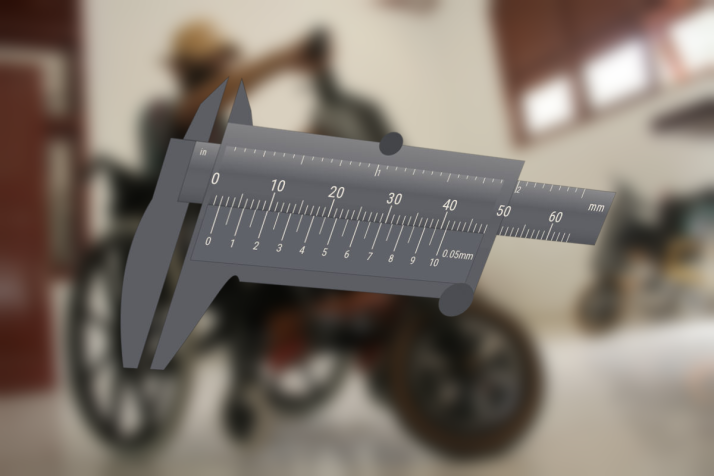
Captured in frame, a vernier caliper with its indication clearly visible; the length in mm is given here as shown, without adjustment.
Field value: 2.0 mm
